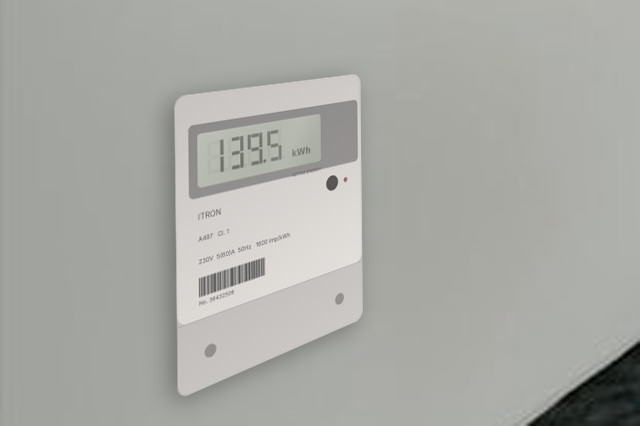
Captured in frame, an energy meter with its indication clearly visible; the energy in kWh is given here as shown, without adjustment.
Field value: 139.5 kWh
